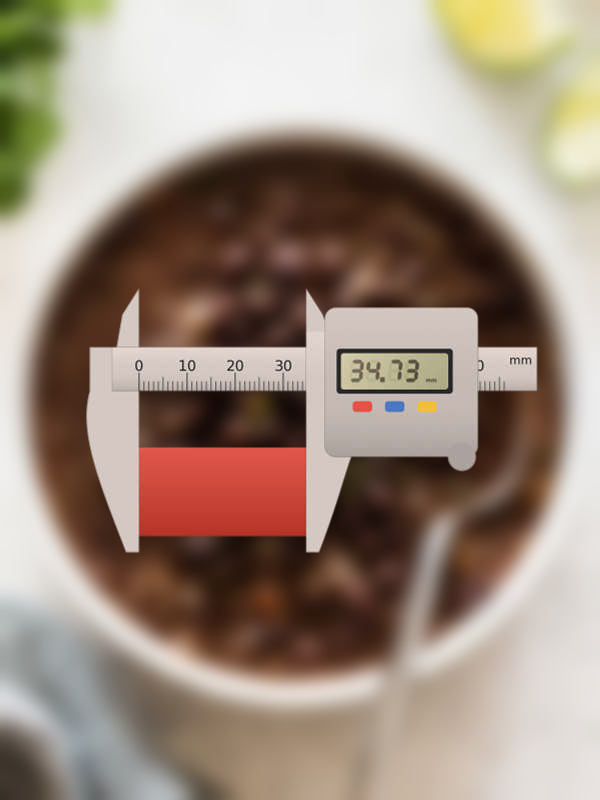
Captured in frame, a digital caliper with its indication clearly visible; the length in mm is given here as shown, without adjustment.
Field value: 34.73 mm
